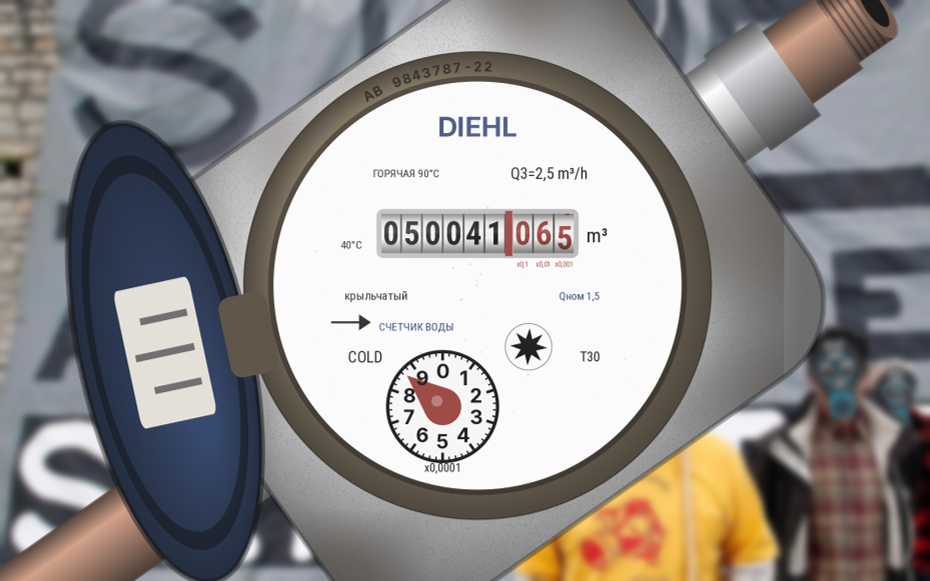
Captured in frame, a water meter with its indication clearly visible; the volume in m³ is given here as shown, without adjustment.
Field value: 50041.0648 m³
